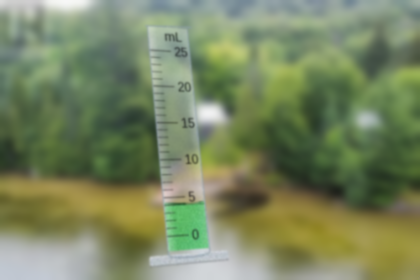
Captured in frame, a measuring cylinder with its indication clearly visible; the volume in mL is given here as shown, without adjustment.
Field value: 4 mL
